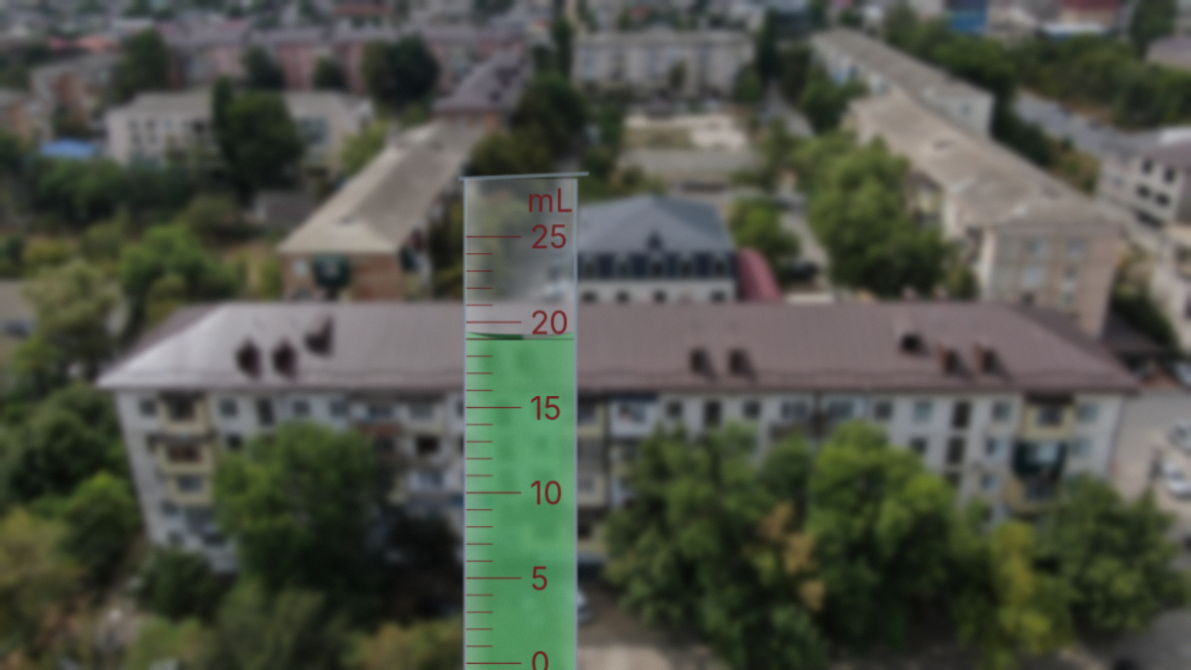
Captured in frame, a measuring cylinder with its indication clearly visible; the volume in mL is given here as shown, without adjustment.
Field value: 19 mL
